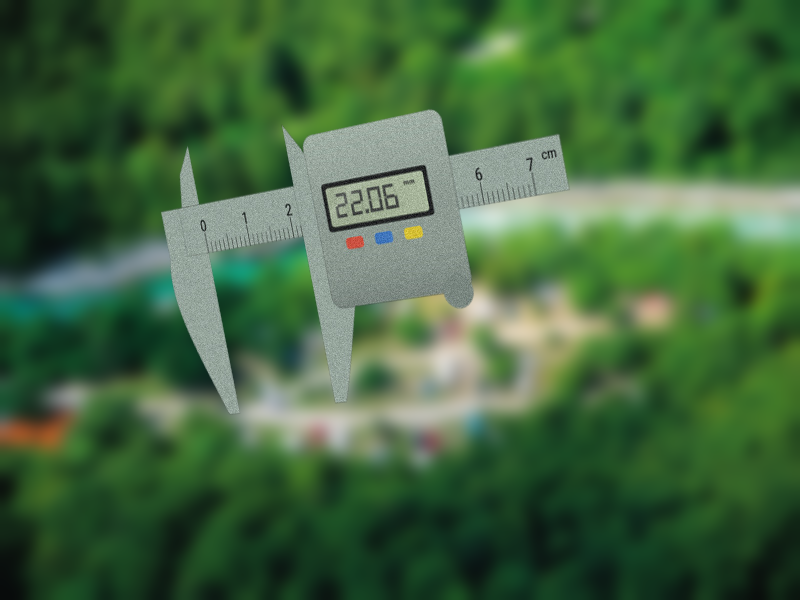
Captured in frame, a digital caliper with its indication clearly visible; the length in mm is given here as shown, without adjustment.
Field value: 22.06 mm
